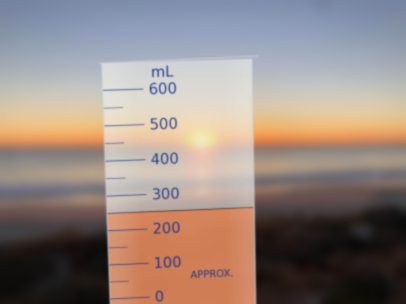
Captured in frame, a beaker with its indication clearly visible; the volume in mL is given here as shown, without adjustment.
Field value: 250 mL
